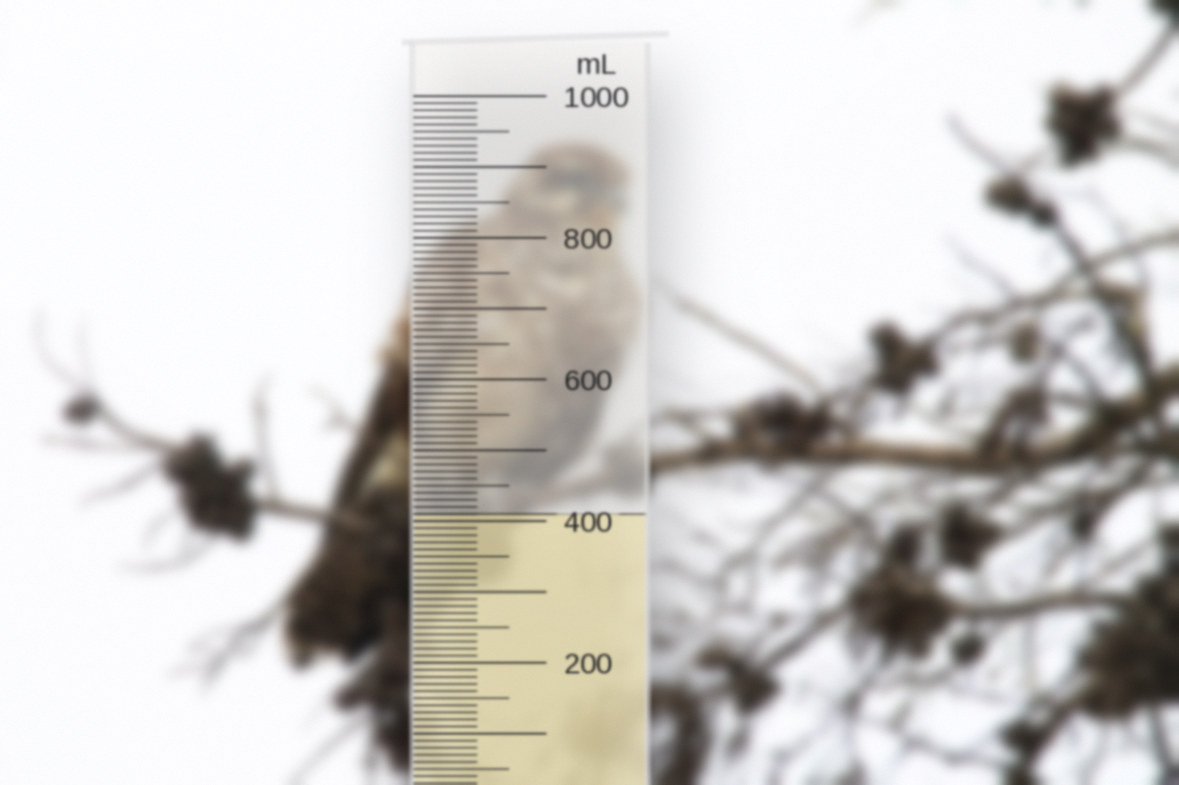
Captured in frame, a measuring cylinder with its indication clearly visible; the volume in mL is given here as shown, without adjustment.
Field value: 410 mL
